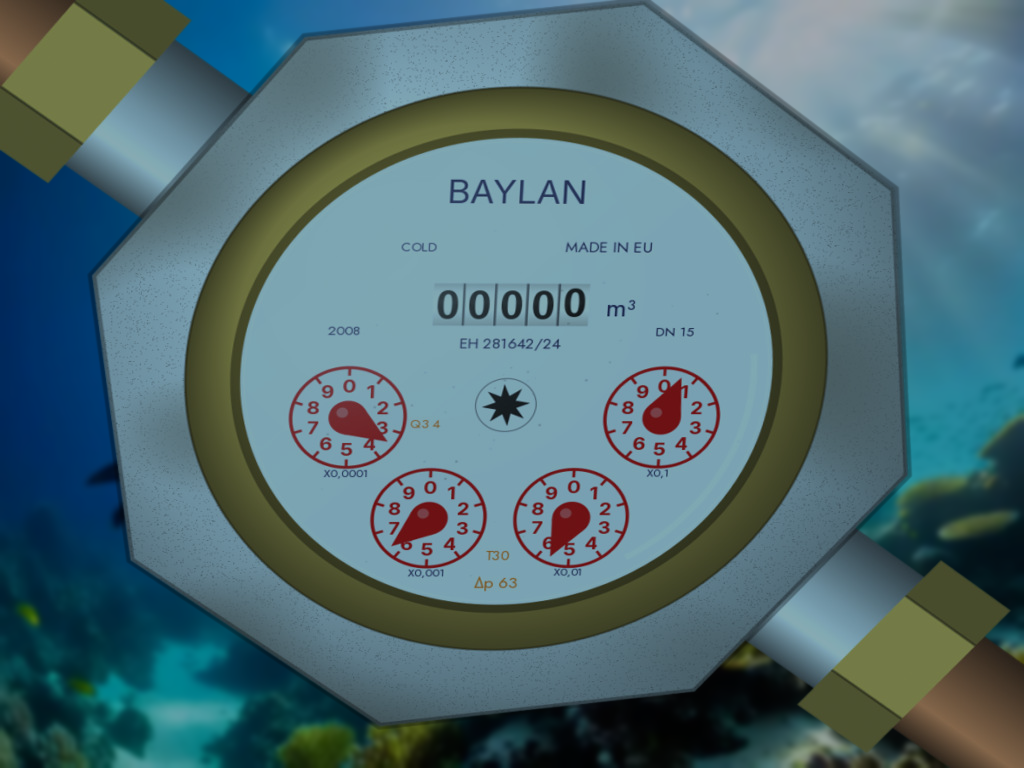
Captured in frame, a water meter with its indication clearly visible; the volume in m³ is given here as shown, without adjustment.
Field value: 0.0563 m³
